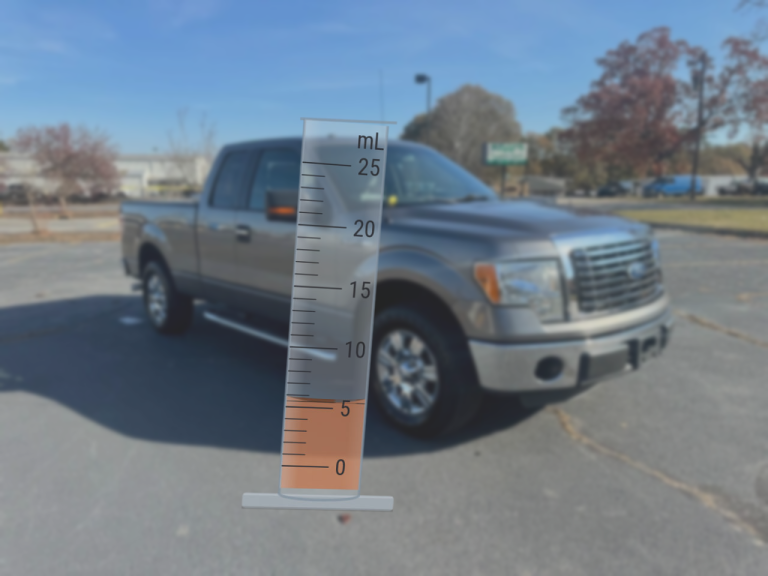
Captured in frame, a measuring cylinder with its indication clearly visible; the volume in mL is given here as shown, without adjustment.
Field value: 5.5 mL
